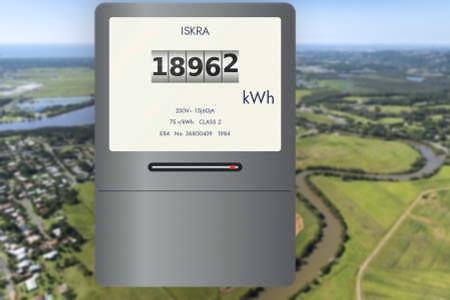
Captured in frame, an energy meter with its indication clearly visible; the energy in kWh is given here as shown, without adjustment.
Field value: 18962 kWh
